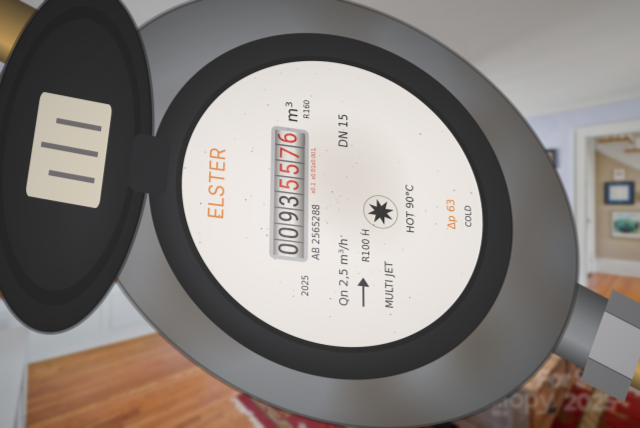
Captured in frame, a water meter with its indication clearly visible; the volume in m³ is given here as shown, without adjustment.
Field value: 93.5576 m³
